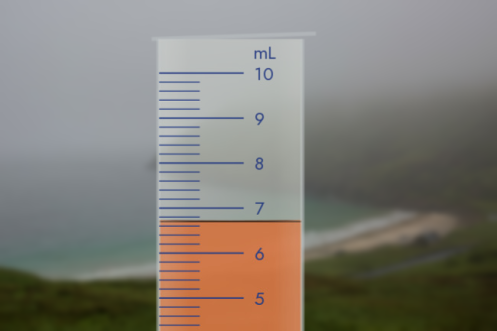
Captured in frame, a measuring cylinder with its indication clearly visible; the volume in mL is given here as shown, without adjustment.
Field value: 6.7 mL
